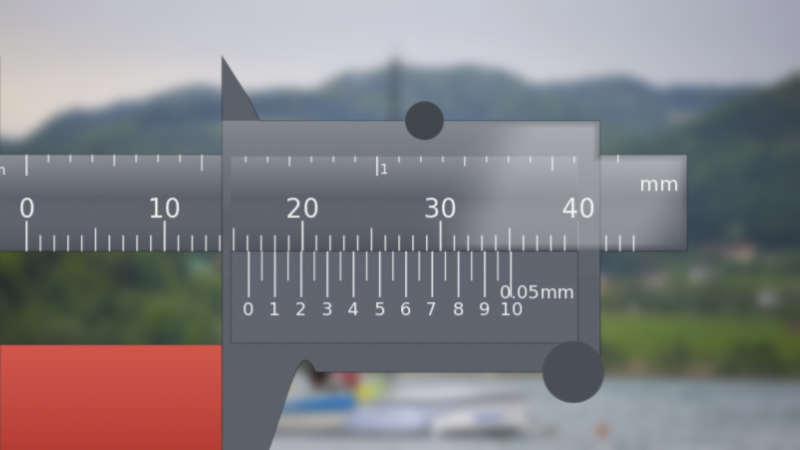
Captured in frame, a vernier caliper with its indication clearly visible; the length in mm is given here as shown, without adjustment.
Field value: 16.1 mm
